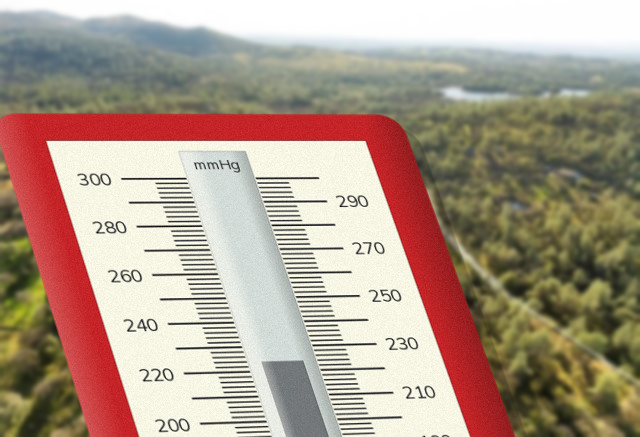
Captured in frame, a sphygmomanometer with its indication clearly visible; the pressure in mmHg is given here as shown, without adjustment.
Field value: 224 mmHg
